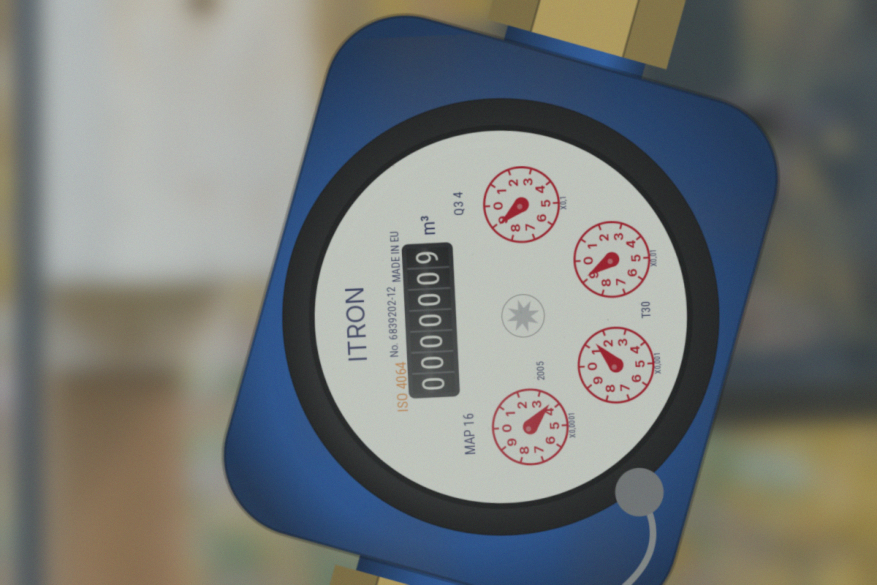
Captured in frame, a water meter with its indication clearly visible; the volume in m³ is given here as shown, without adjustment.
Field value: 9.8913 m³
